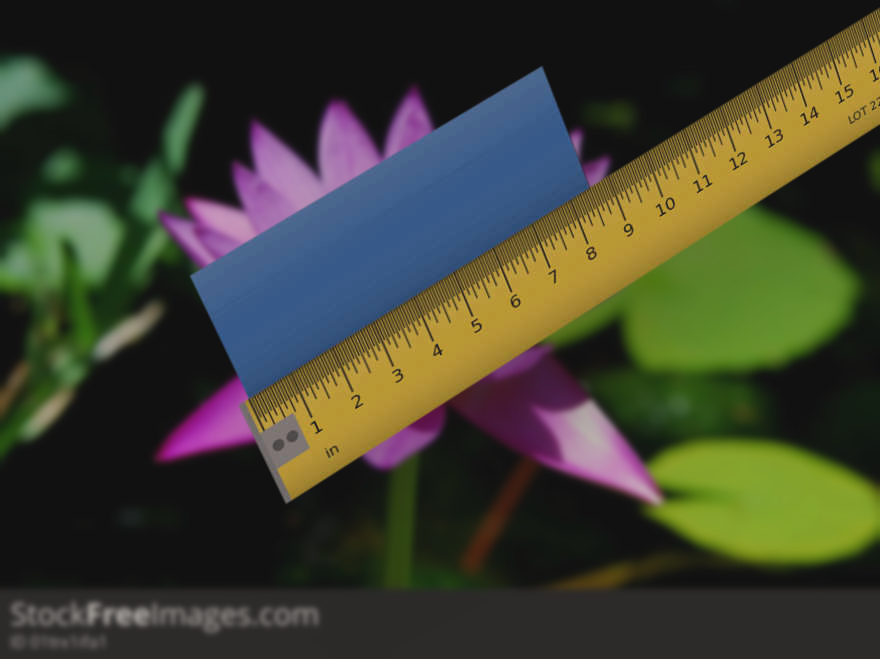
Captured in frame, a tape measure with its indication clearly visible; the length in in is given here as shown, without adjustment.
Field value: 8.5 in
